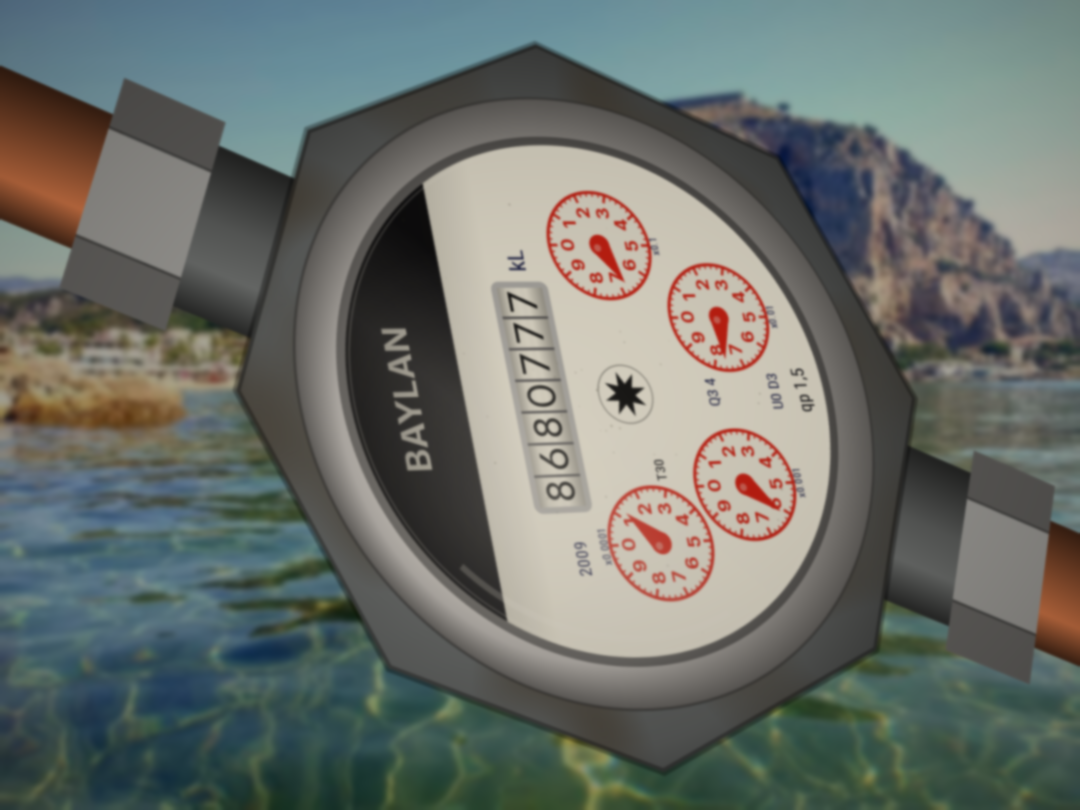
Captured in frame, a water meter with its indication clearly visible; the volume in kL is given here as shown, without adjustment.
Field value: 8680777.6761 kL
